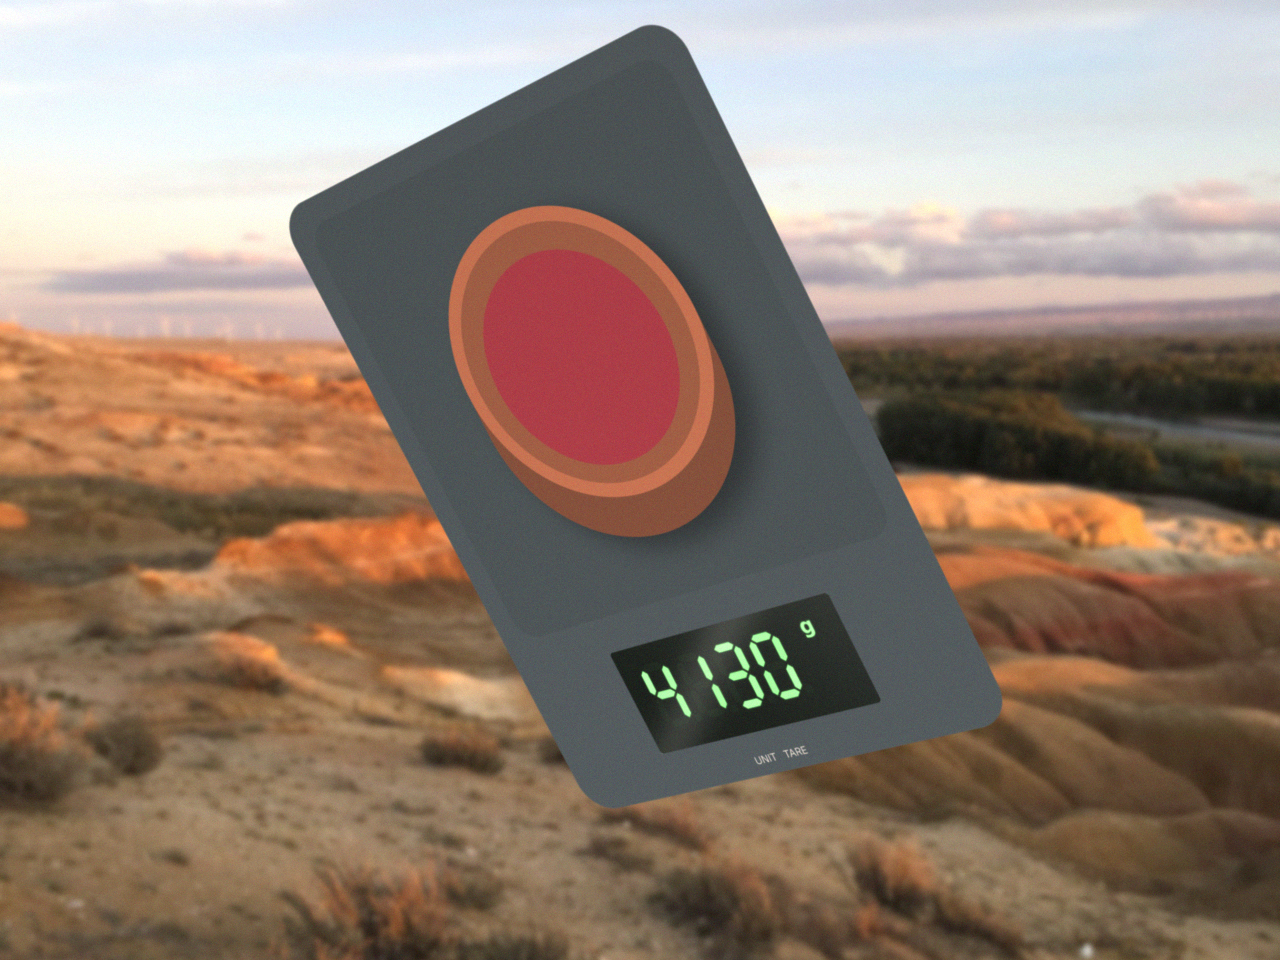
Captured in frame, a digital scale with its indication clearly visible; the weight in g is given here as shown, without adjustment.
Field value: 4130 g
